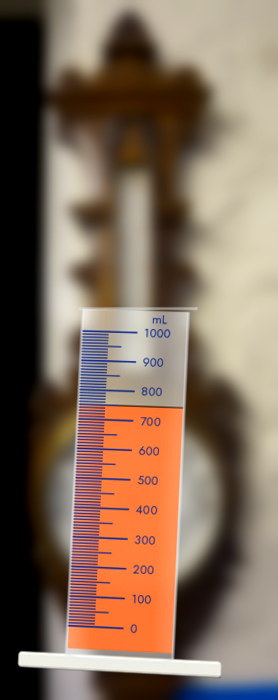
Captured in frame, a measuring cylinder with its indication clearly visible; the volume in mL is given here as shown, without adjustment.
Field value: 750 mL
